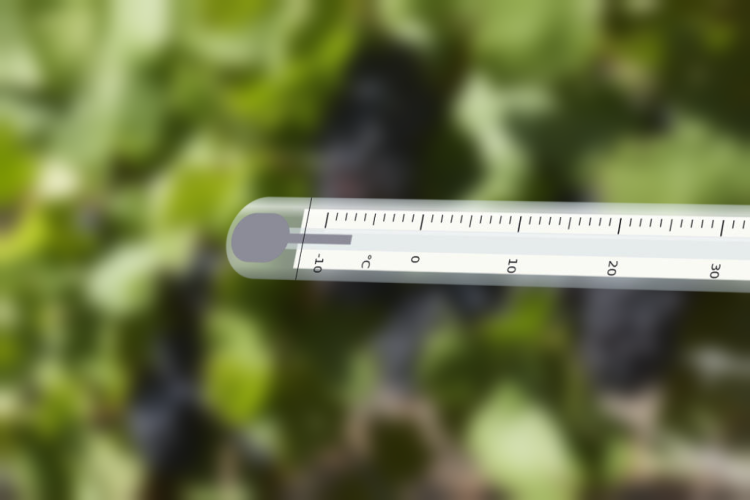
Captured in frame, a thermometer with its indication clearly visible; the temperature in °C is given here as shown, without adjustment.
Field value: -7 °C
